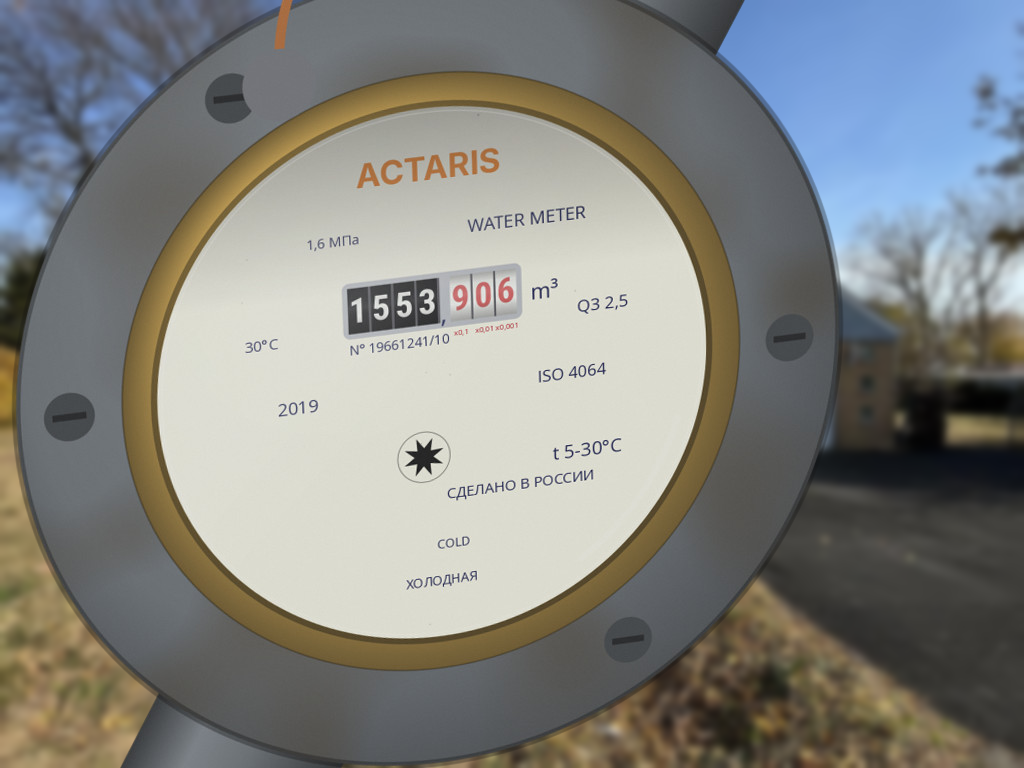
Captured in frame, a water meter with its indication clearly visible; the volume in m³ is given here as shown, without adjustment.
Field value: 1553.906 m³
